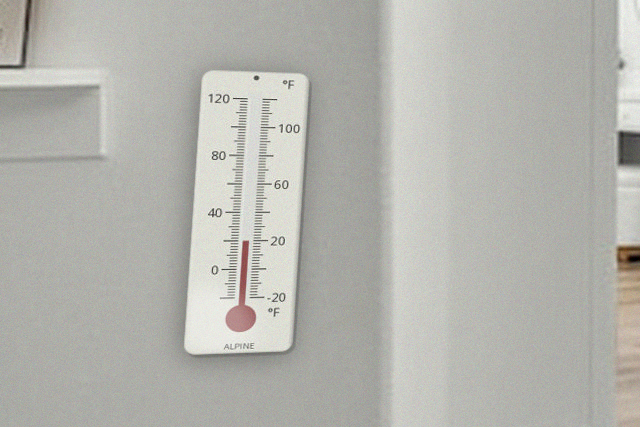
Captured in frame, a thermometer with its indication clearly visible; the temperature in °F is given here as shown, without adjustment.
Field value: 20 °F
